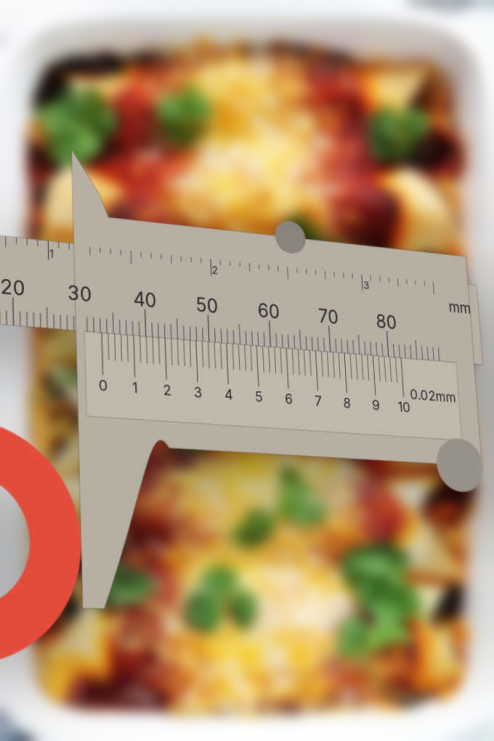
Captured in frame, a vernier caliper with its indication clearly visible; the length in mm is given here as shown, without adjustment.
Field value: 33.2 mm
